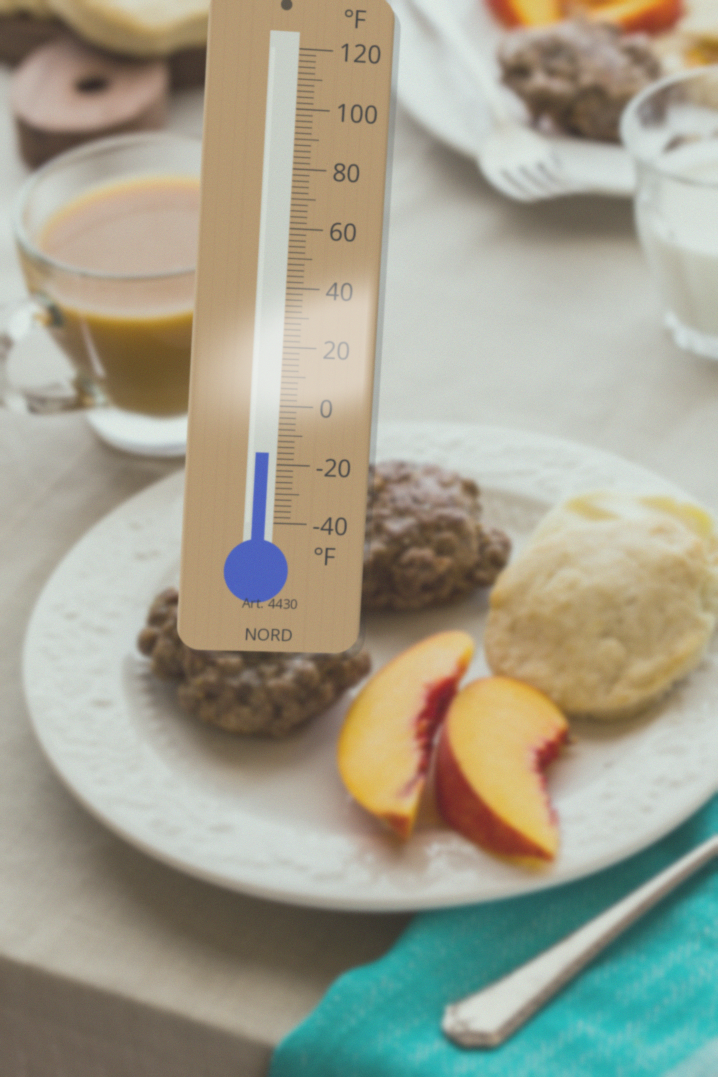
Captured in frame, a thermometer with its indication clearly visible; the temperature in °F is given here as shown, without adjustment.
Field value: -16 °F
